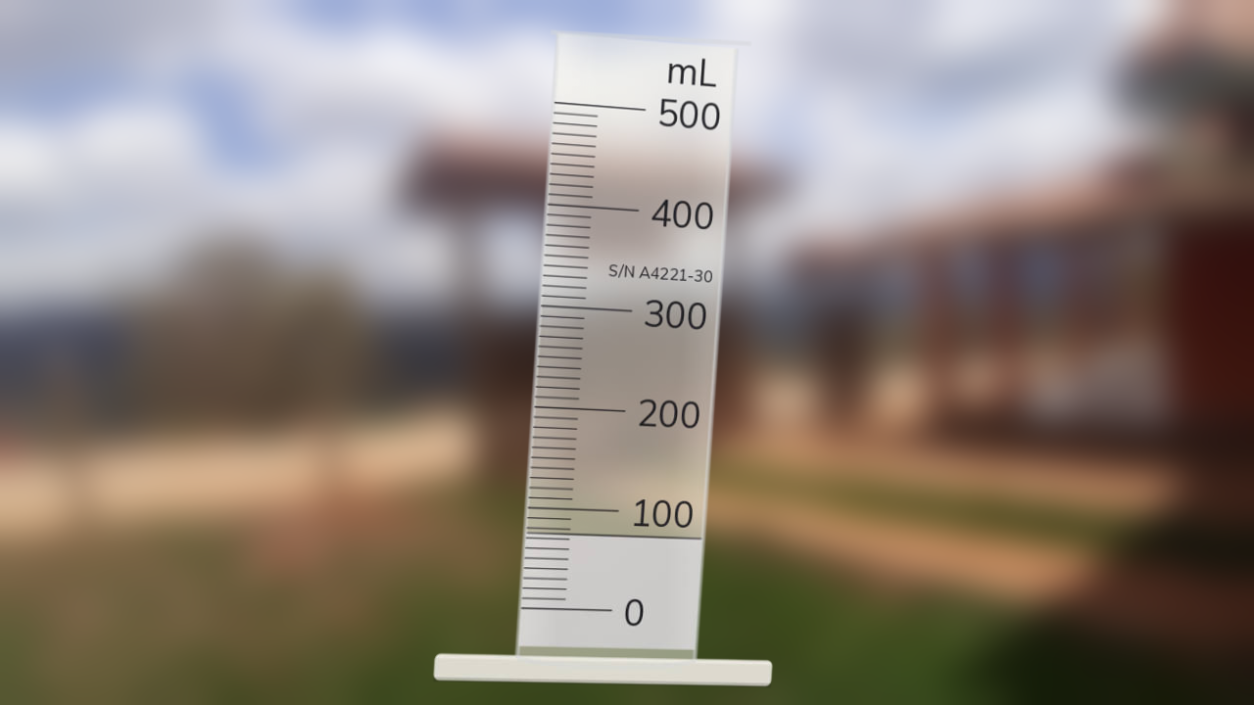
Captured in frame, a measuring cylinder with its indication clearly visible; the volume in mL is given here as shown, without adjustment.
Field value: 75 mL
